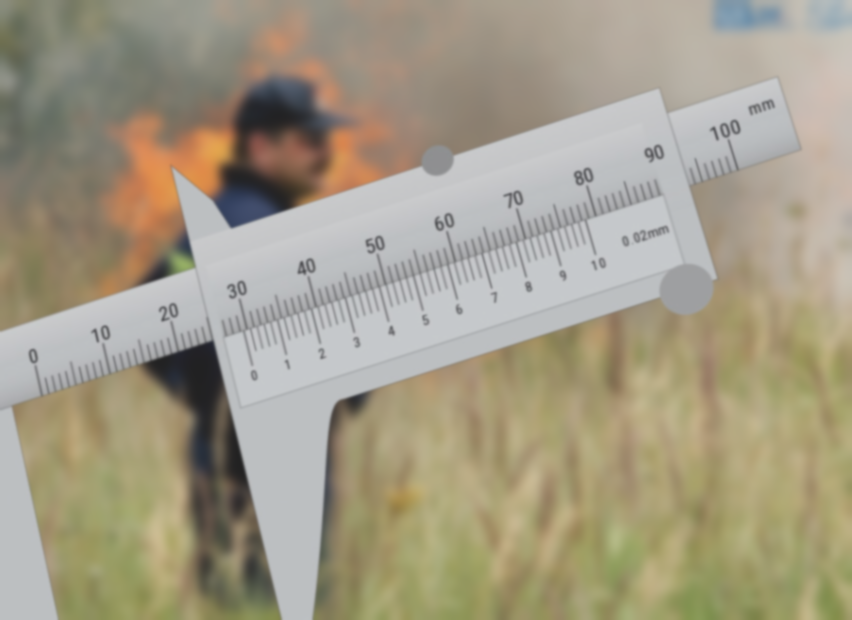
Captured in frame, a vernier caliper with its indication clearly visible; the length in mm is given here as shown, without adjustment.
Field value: 29.5 mm
